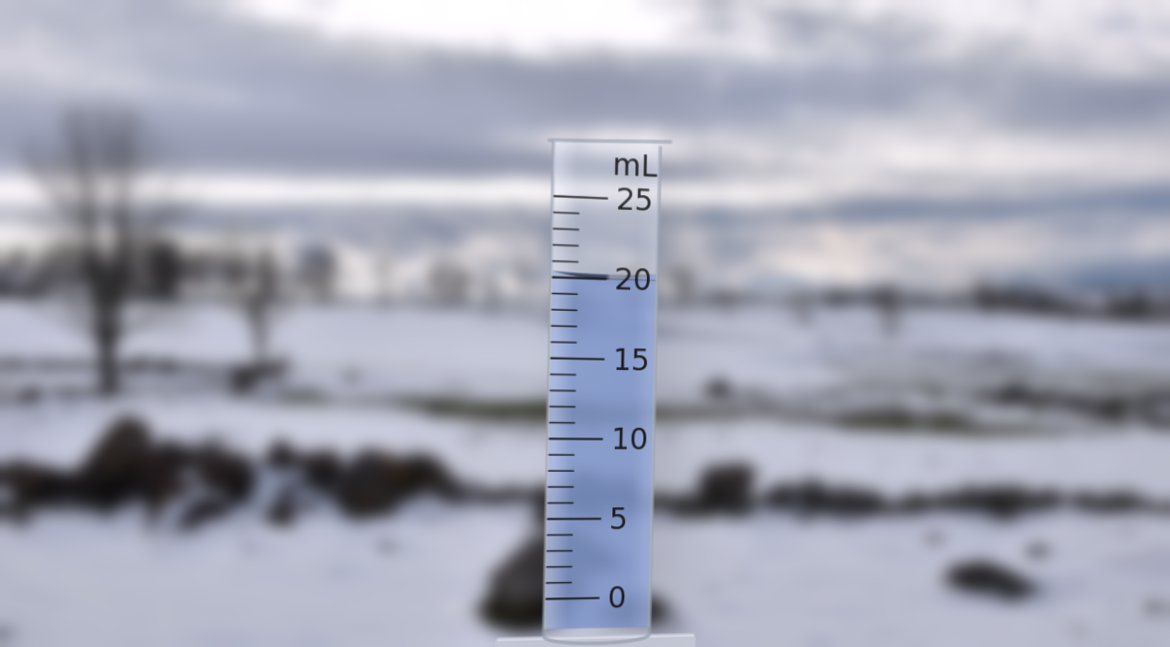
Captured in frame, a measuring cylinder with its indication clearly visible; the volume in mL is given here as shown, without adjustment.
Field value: 20 mL
